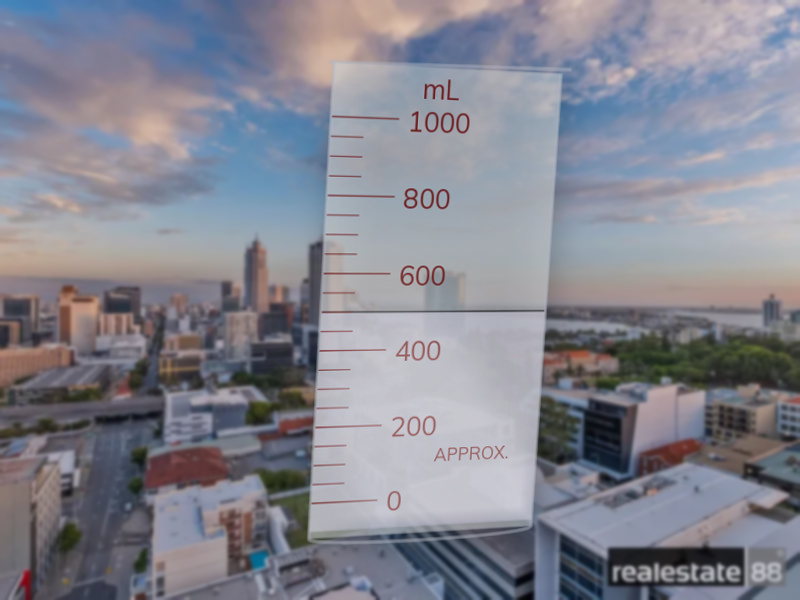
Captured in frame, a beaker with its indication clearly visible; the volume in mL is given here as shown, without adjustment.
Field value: 500 mL
